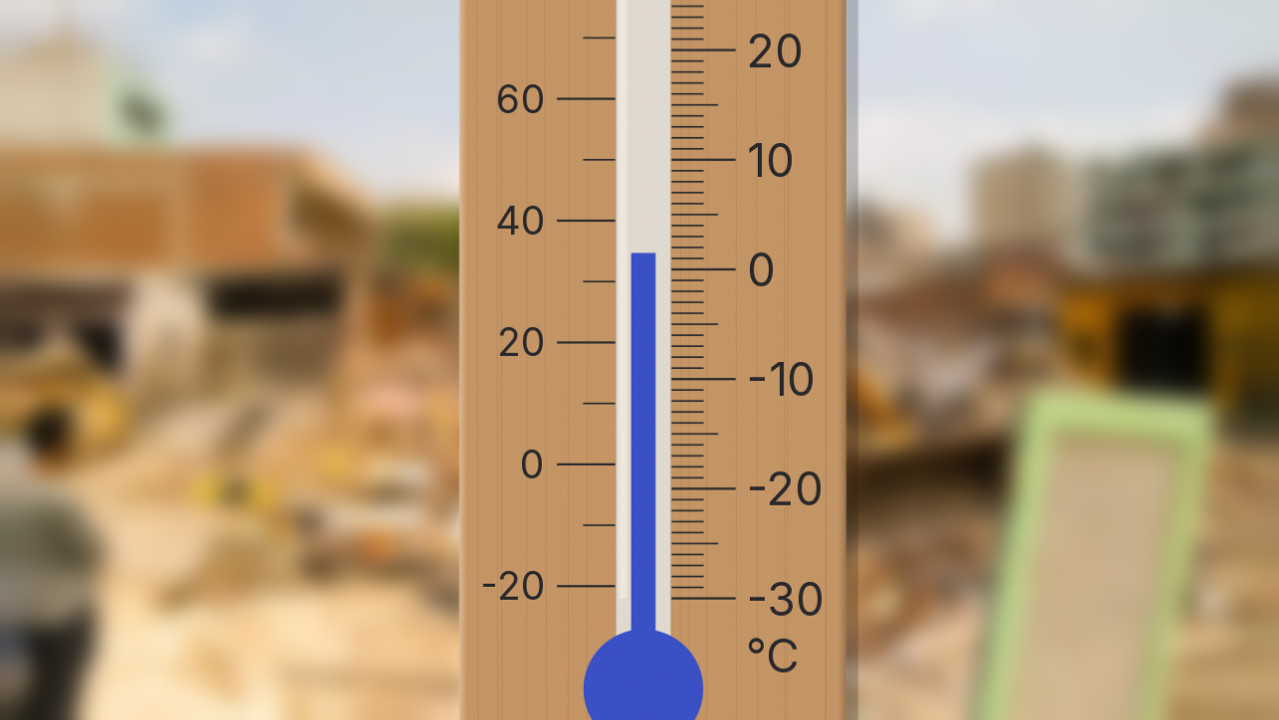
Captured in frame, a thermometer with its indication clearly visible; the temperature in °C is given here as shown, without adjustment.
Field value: 1.5 °C
